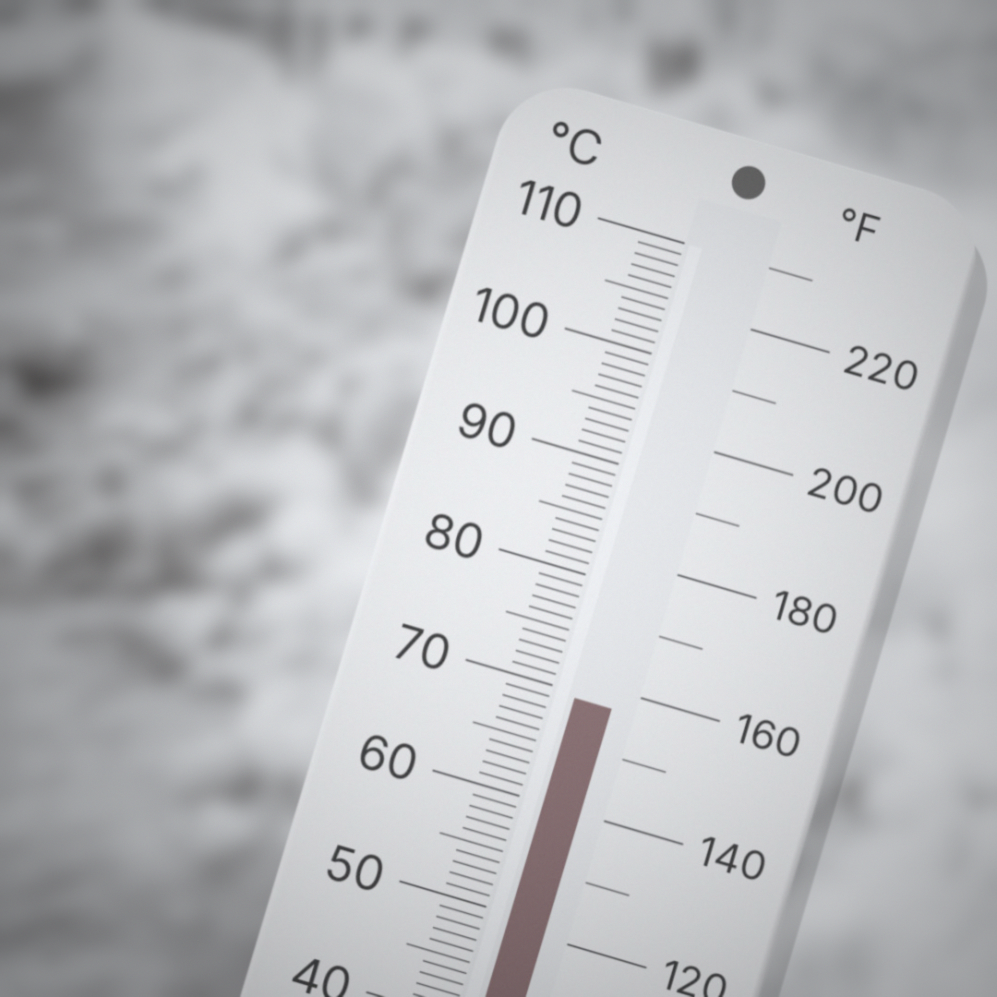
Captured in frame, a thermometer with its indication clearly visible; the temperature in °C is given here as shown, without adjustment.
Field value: 69.5 °C
